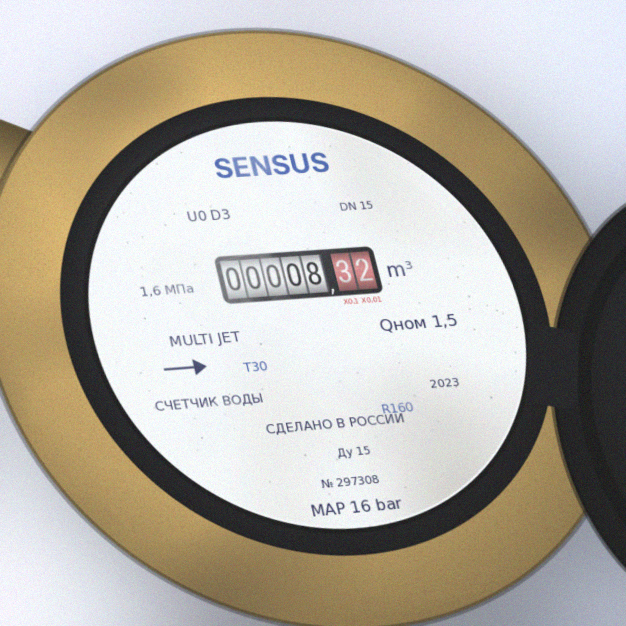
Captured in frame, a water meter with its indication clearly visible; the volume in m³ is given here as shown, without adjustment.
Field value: 8.32 m³
